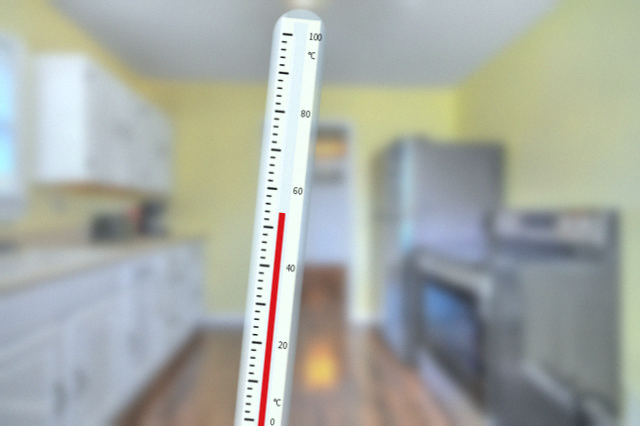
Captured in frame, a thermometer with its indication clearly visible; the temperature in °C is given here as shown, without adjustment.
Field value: 54 °C
